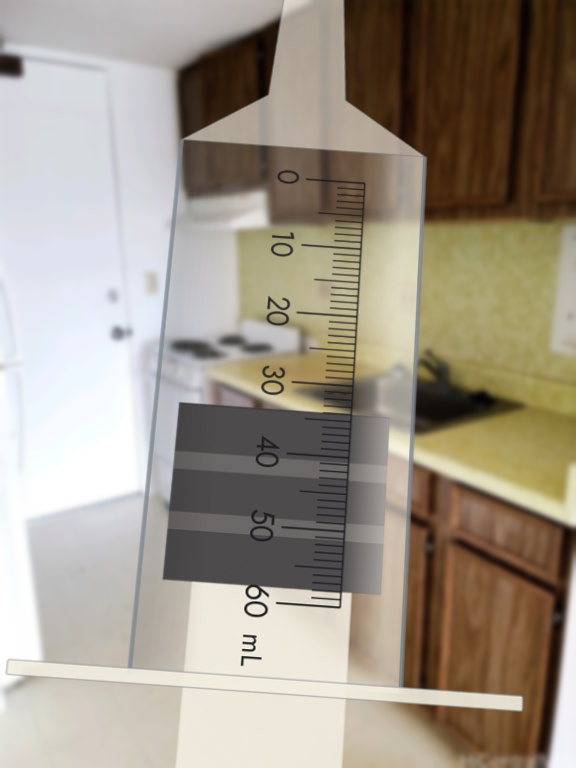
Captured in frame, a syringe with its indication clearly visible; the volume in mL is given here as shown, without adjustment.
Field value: 34 mL
